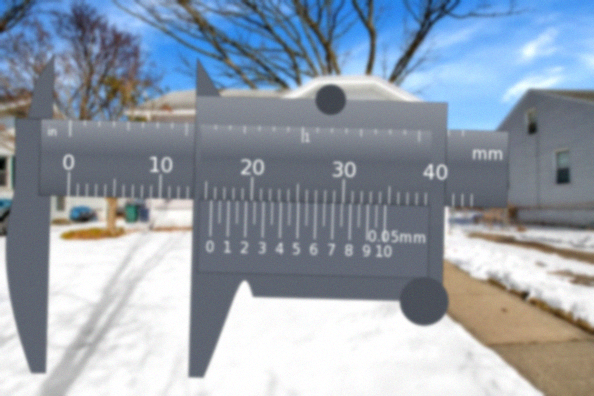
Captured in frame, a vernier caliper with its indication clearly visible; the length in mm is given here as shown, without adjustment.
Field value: 15.6 mm
